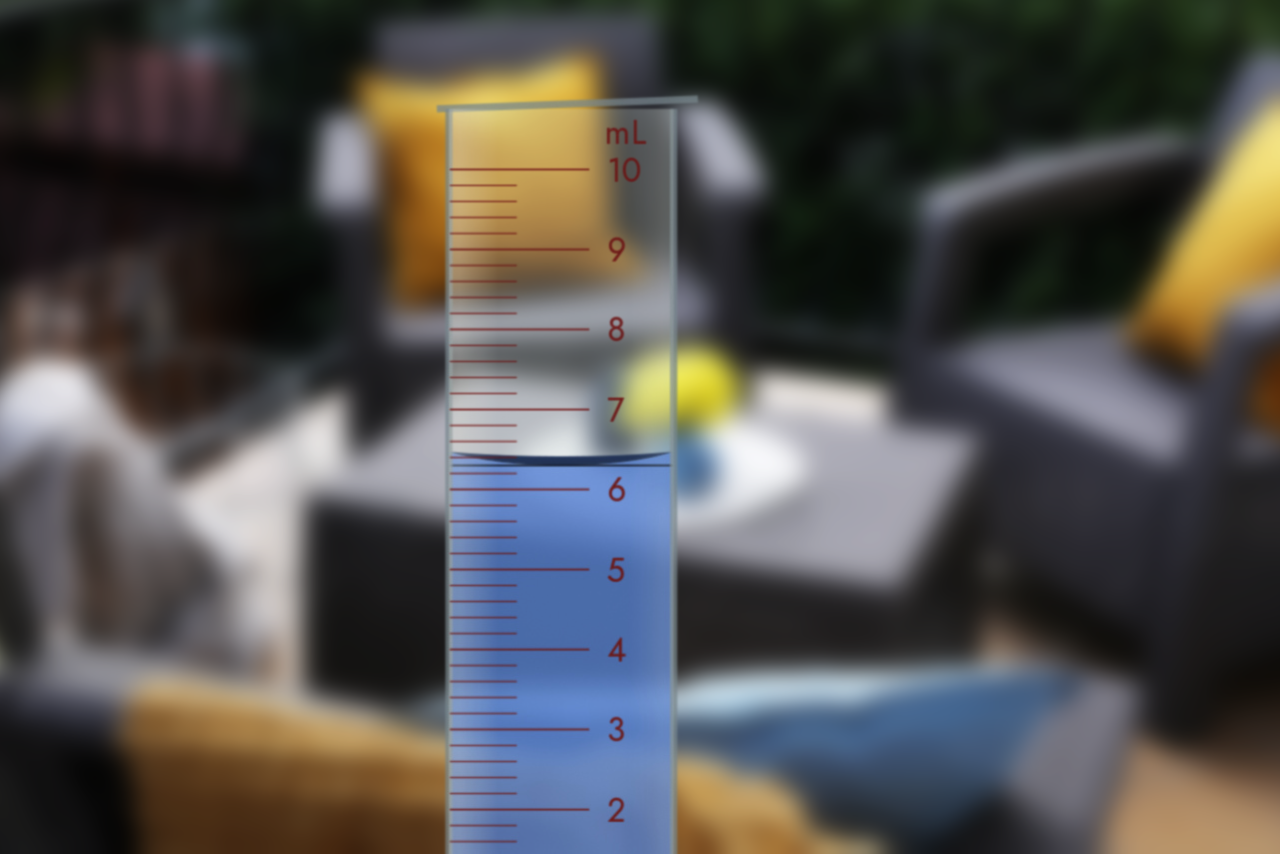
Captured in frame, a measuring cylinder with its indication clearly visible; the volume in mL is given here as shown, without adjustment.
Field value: 6.3 mL
